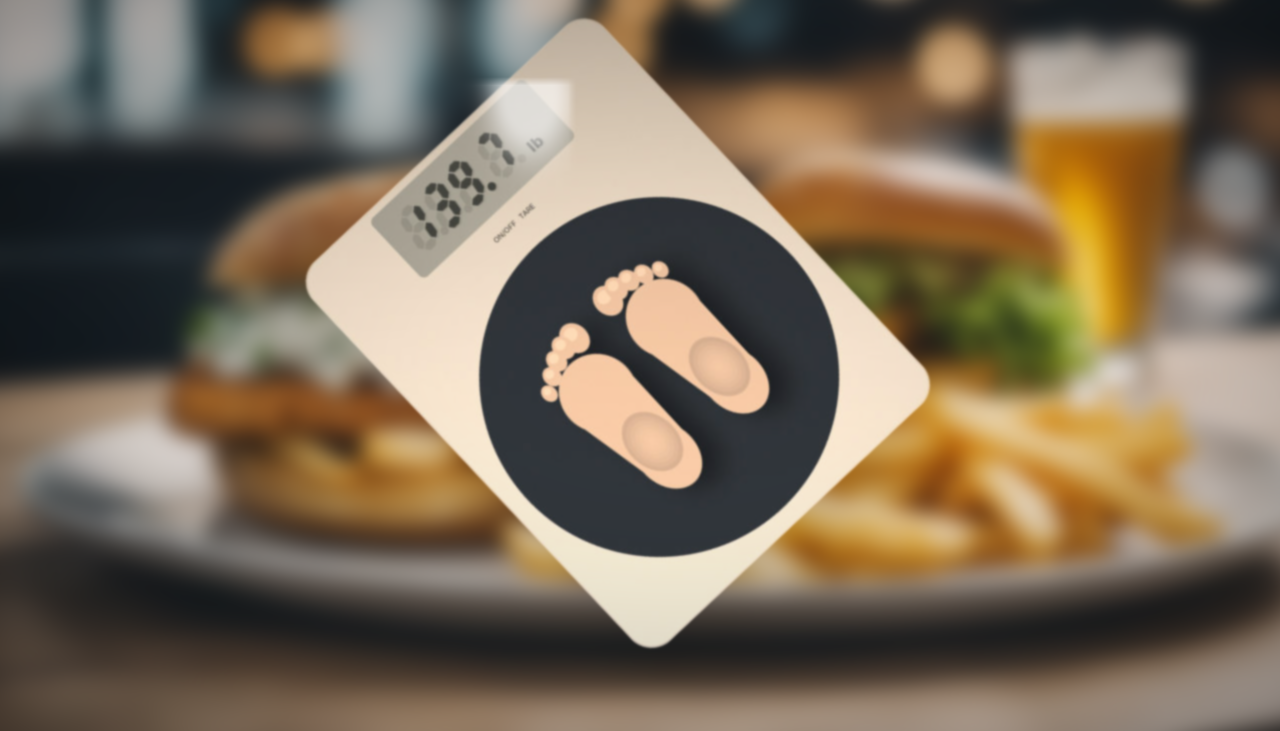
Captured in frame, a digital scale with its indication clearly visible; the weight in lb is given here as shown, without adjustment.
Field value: 139.7 lb
